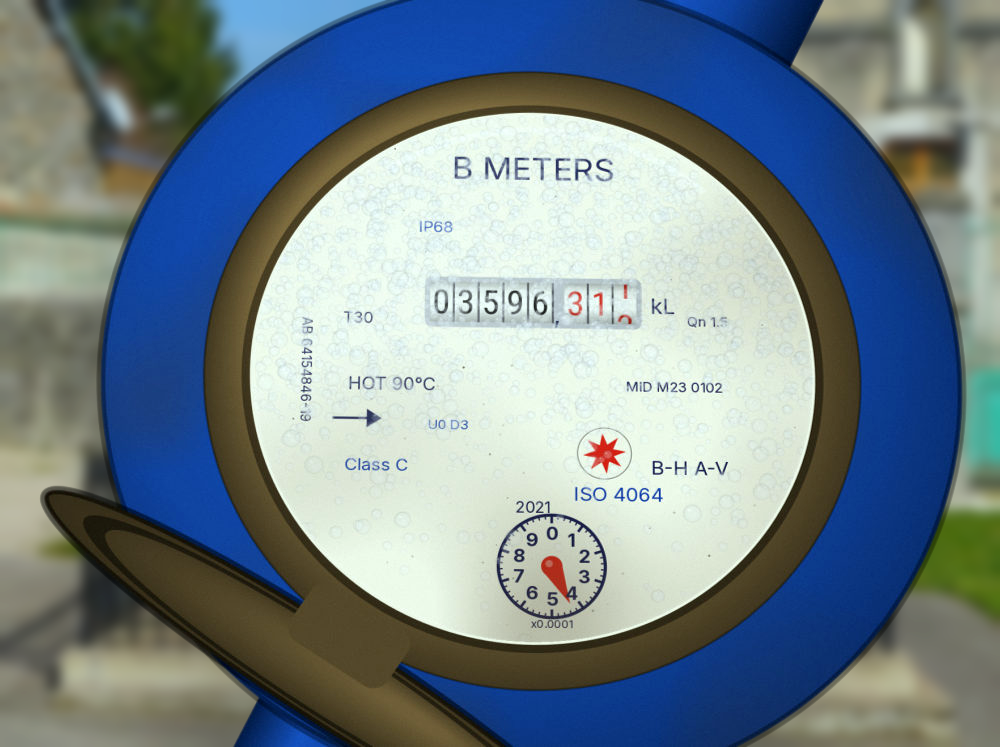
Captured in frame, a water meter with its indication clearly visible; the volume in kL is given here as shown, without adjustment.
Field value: 3596.3114 kL
